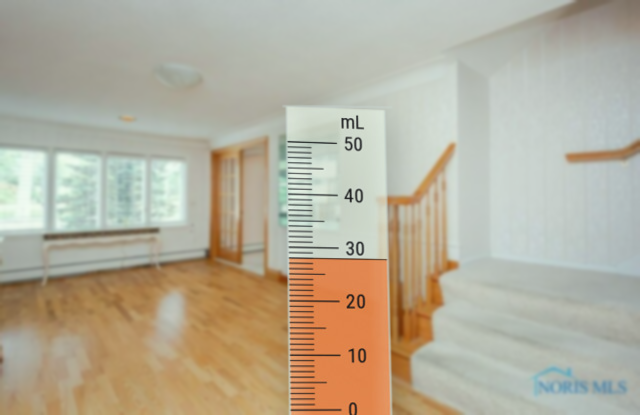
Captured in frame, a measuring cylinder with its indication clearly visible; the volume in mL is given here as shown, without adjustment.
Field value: 28 mL
